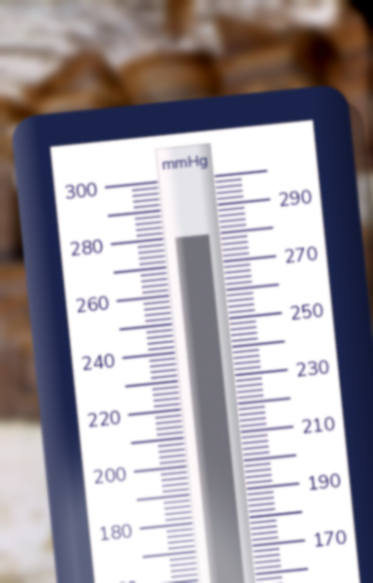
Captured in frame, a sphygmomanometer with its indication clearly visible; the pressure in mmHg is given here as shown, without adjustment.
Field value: 280 mmHg
